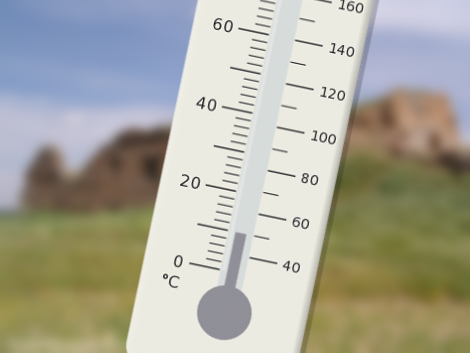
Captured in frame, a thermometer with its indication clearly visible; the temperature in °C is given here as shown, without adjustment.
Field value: 10 °C
